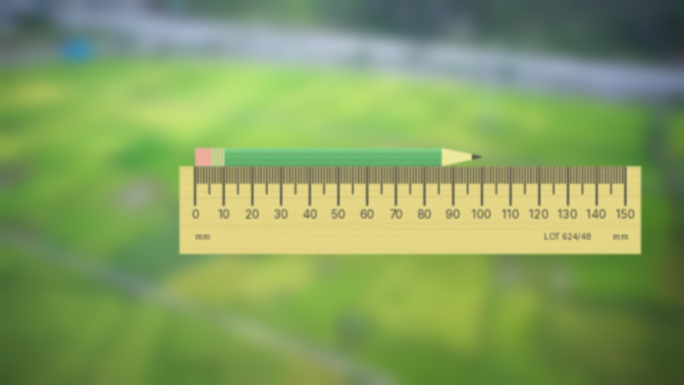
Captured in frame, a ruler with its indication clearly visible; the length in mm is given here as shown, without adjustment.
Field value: 100 mm
